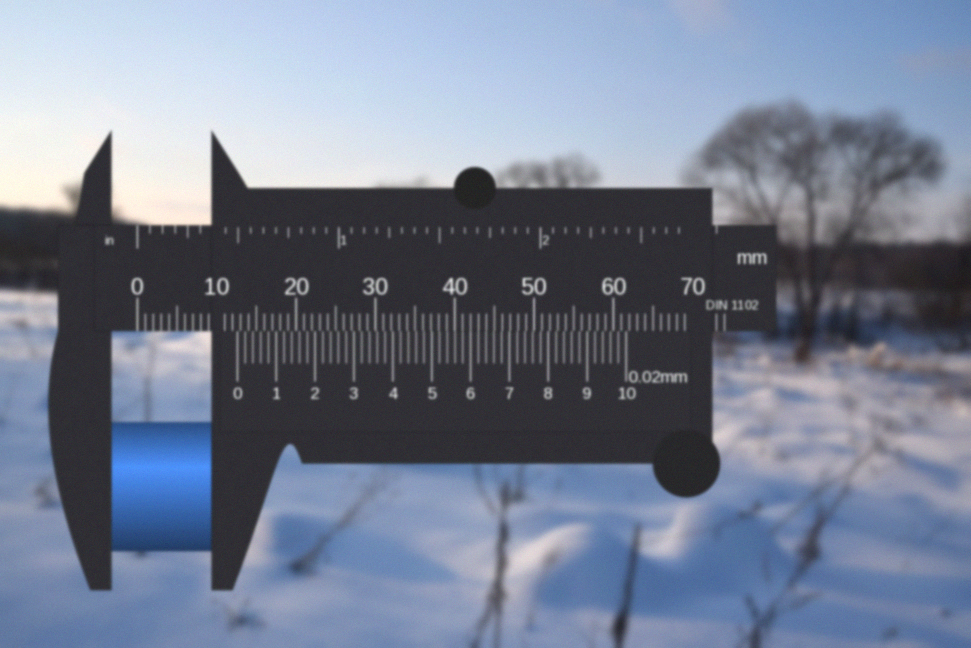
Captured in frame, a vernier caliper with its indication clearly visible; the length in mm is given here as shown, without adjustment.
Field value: 12.6 mm
